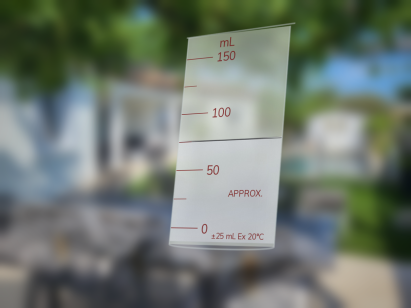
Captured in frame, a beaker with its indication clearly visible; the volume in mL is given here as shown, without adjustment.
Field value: 75 mL
